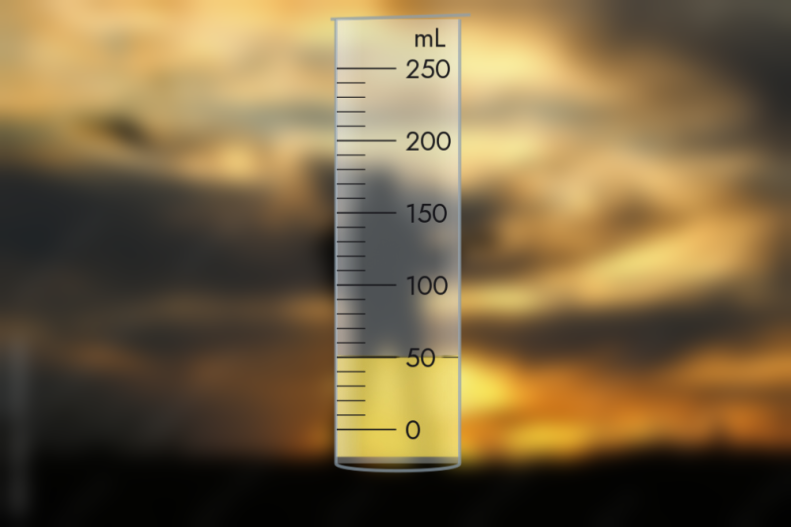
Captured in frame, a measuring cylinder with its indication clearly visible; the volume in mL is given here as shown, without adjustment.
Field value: 50 mL
